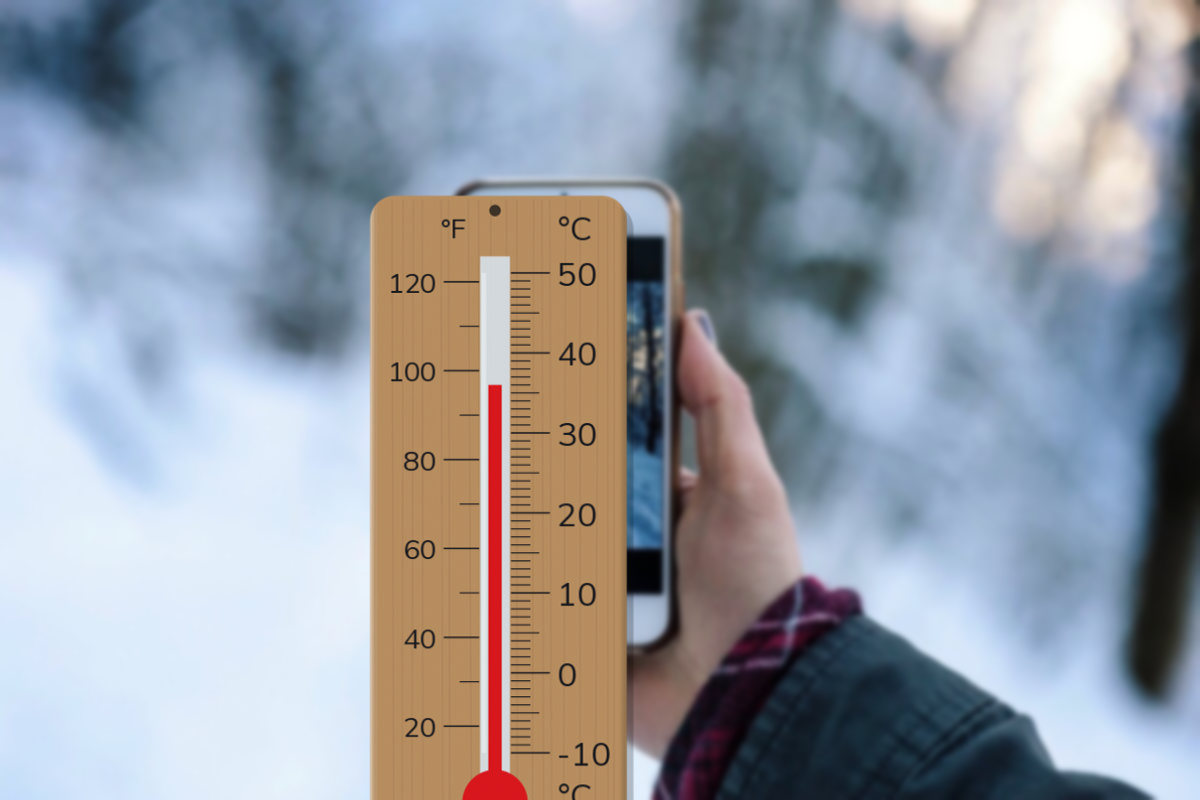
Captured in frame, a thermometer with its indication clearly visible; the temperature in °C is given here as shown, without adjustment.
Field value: 36 °C
